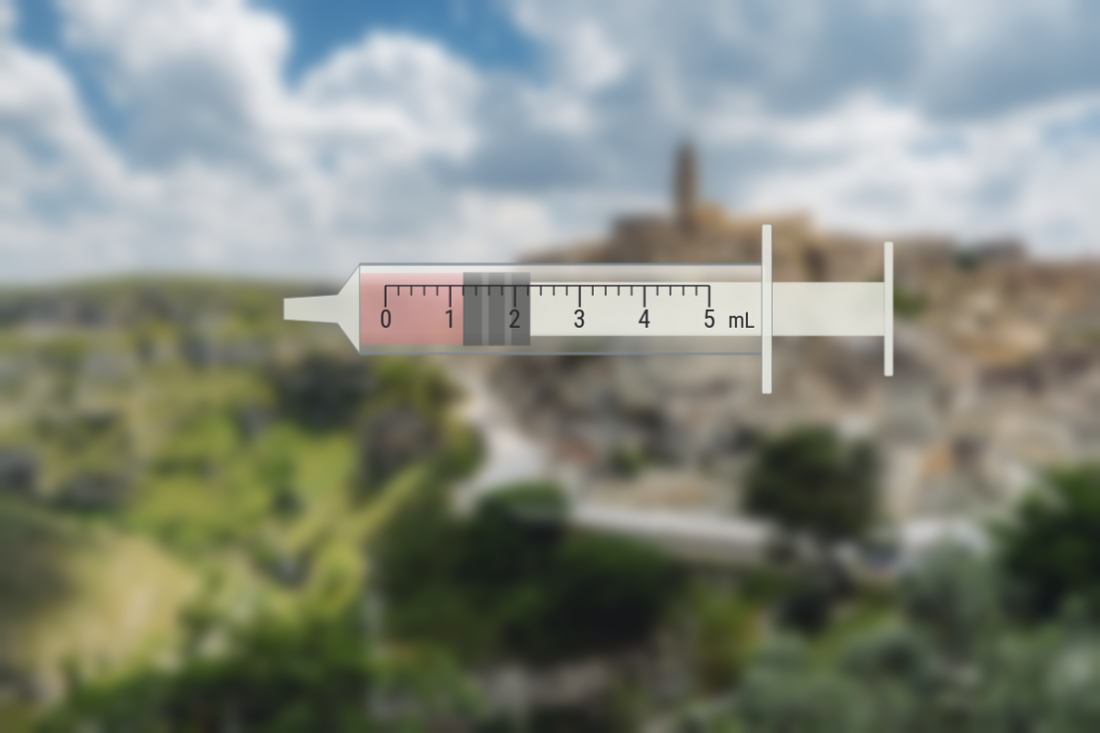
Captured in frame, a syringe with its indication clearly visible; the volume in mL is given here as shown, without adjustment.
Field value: 1.2 mL
